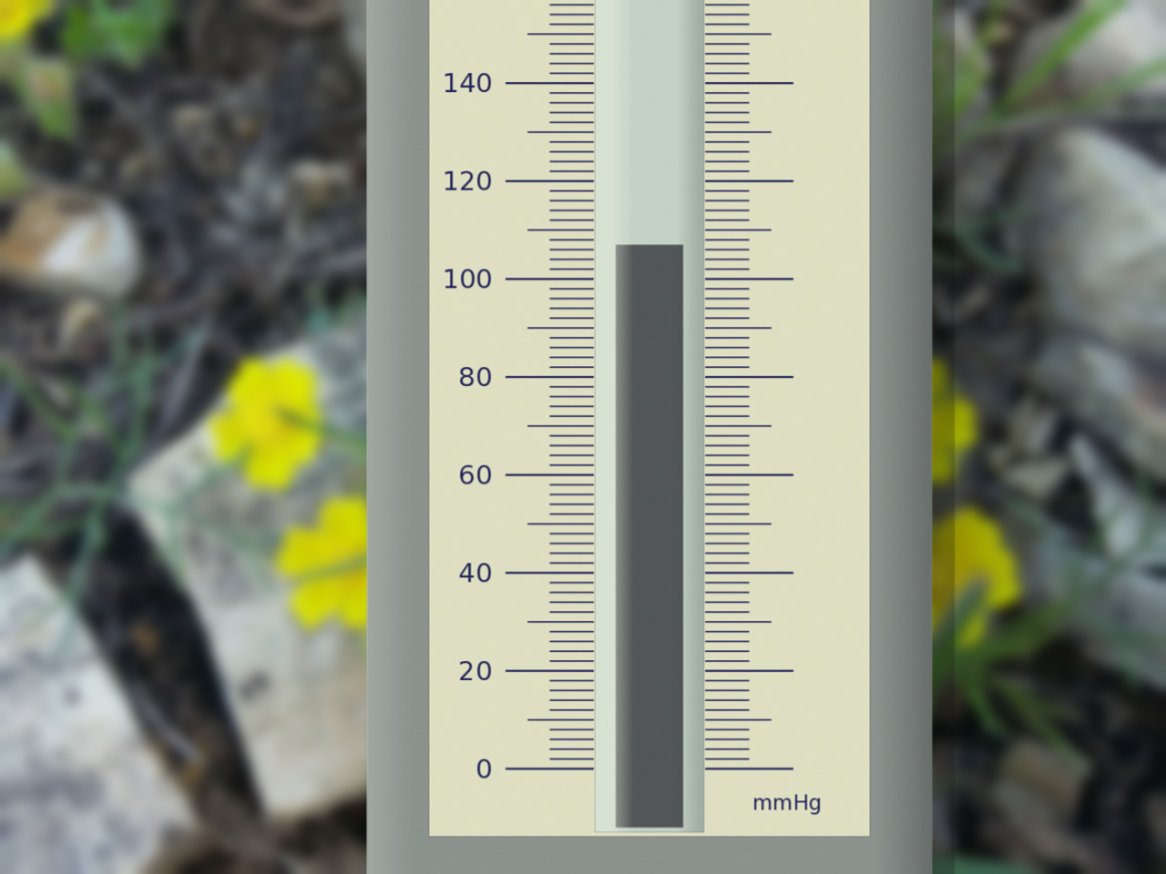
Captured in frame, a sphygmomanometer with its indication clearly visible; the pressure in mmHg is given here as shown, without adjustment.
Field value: 107 mmHg
